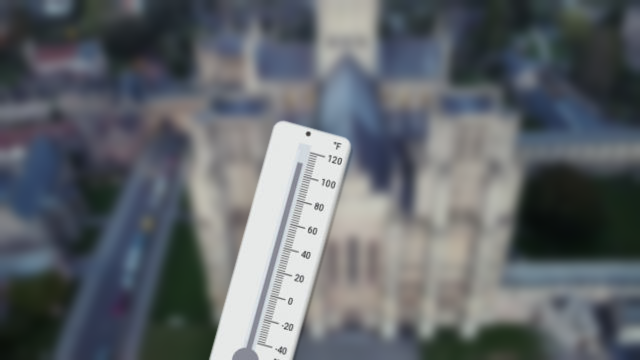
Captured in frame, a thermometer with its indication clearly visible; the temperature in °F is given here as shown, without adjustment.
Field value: 110 °F
